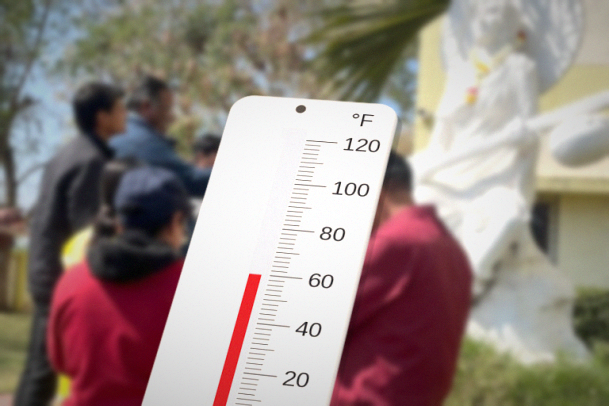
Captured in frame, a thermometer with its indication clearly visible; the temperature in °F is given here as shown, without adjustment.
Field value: 60 °F
